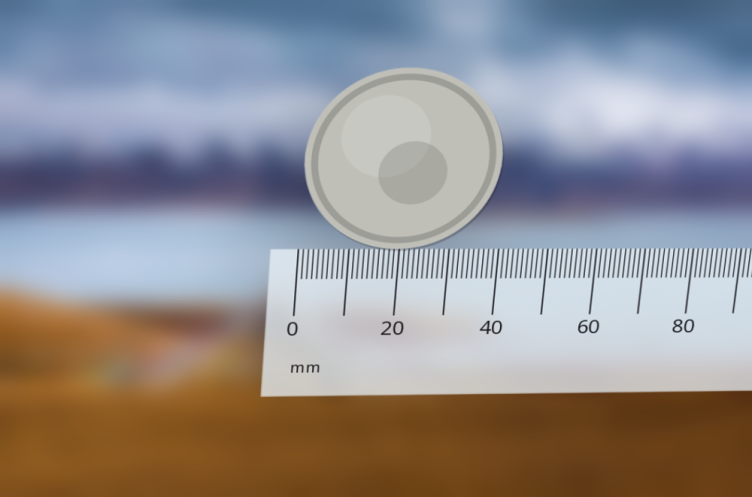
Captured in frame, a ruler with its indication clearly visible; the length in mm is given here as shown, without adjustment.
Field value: 39 mm
